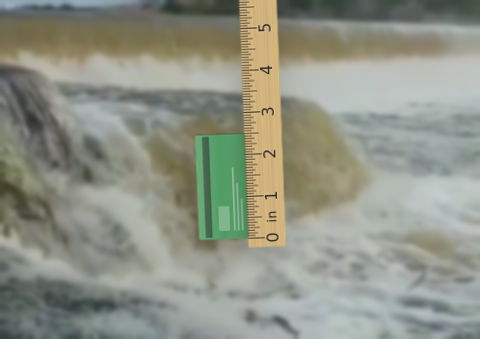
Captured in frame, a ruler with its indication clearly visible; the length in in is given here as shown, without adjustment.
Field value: 2.5 in
